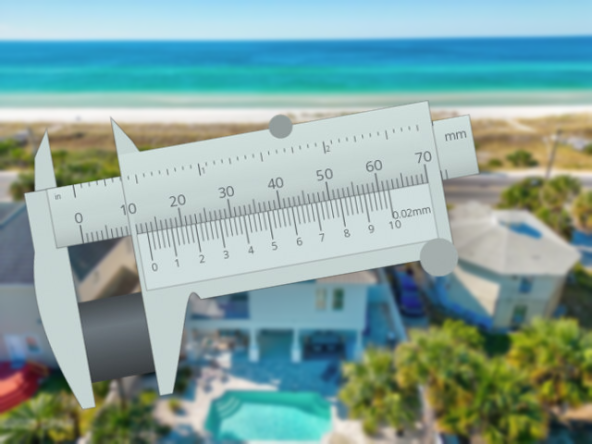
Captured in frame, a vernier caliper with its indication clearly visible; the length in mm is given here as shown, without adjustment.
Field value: 13.0 mm
